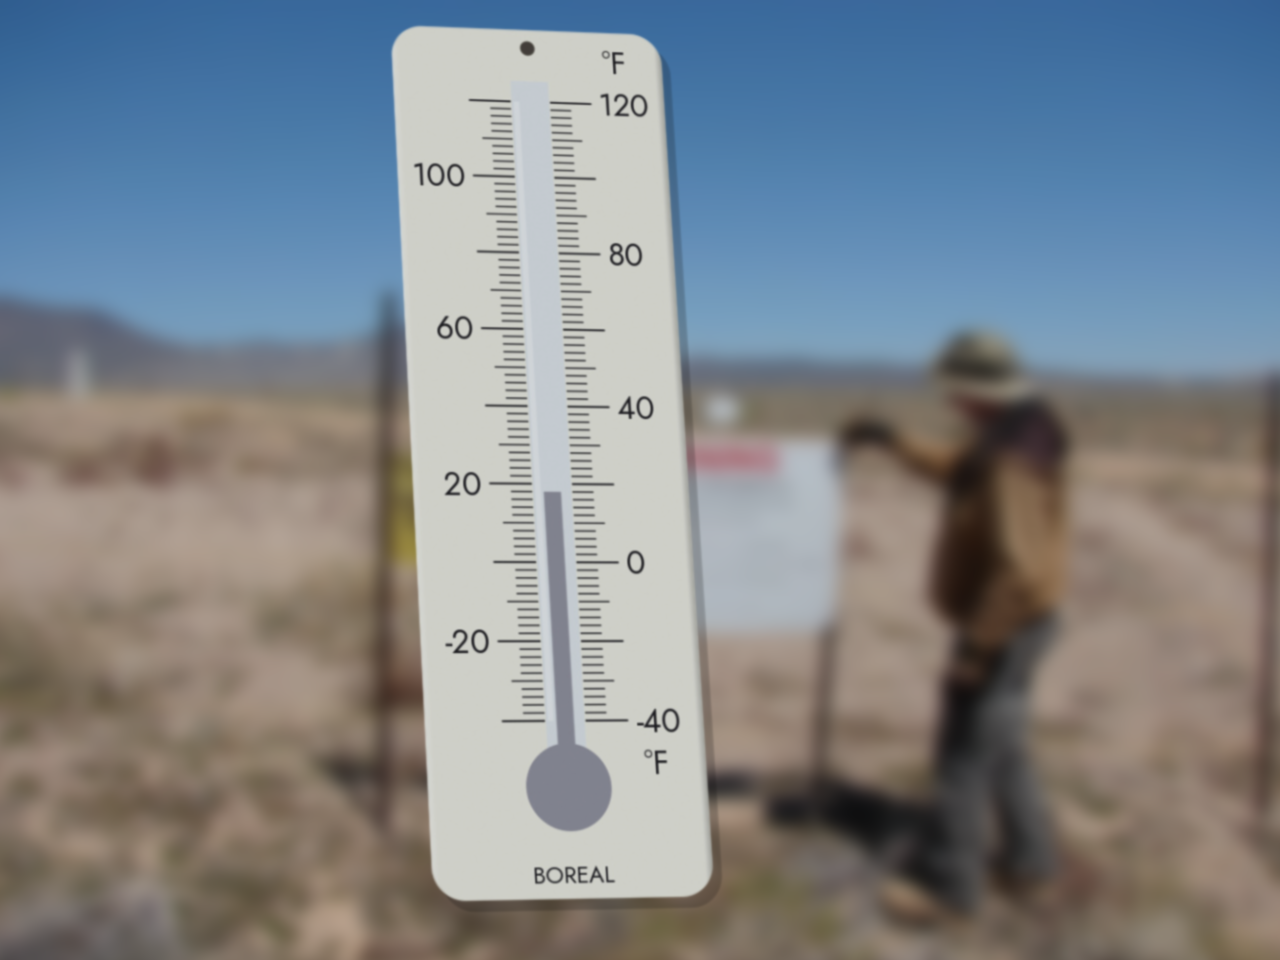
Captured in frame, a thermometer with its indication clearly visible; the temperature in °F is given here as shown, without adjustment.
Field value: 18 °F
